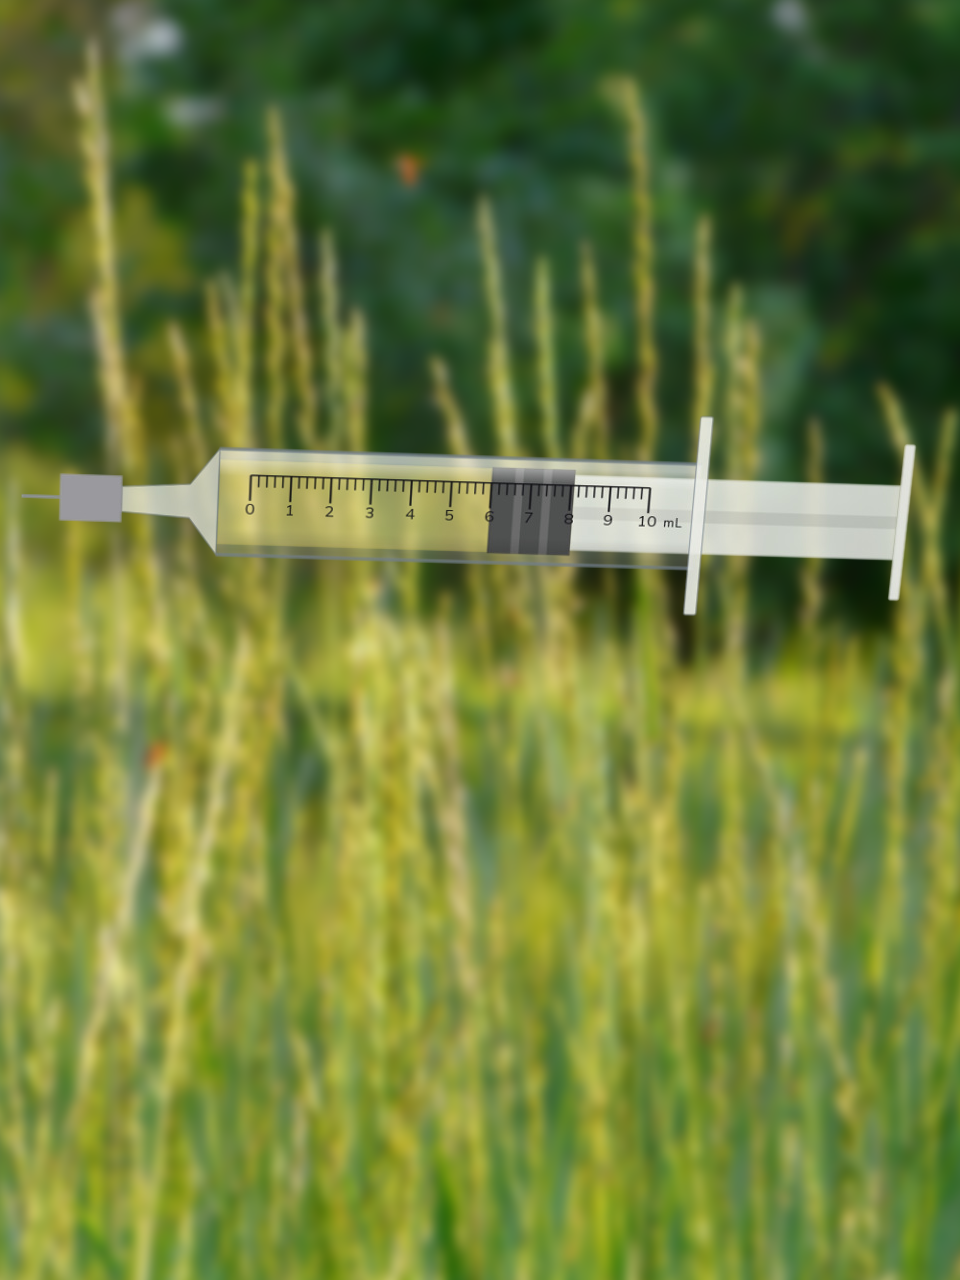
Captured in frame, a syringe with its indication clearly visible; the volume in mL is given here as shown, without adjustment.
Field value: 6 mL
